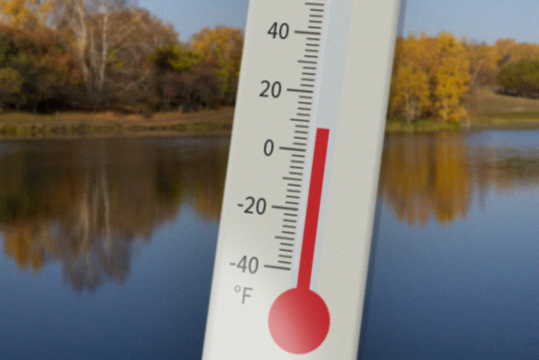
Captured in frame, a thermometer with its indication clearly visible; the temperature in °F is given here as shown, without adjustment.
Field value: 8 °F
